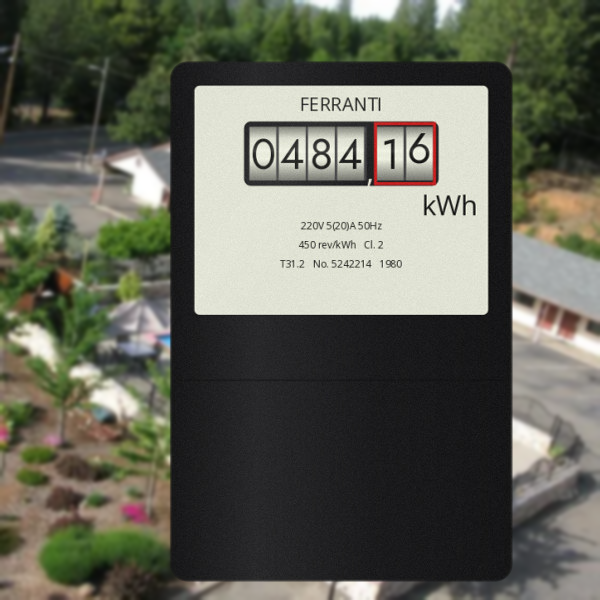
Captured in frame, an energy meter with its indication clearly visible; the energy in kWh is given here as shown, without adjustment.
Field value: 484.16 kWh
